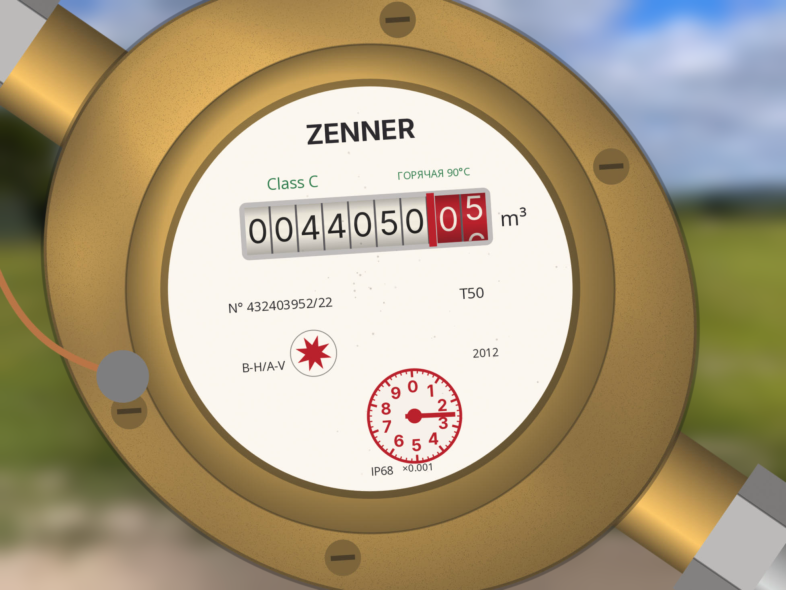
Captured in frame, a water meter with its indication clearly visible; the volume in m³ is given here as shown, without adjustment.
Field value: 44050.052 m³
